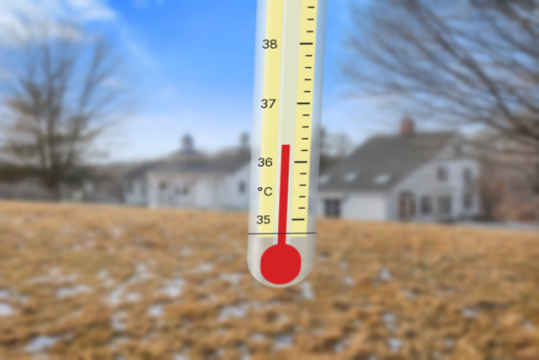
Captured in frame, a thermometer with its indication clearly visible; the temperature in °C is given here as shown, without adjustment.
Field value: 36.3 °C
